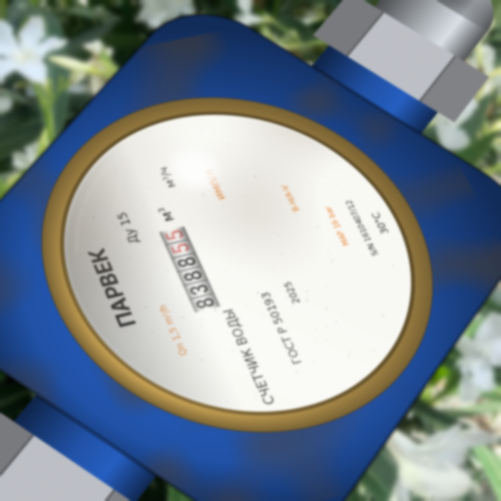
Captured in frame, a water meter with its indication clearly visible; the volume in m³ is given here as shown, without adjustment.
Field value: 8388.55 m³
